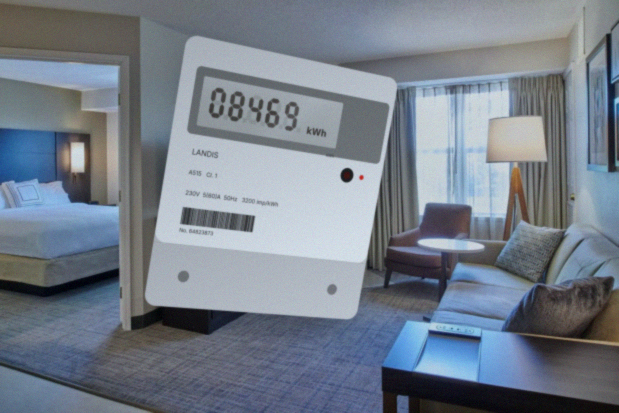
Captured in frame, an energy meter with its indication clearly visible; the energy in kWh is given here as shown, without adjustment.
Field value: 8469 kWh
